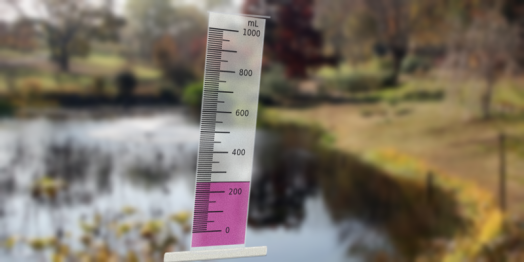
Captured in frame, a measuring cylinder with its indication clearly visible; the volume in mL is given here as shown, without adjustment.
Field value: 250 mL
